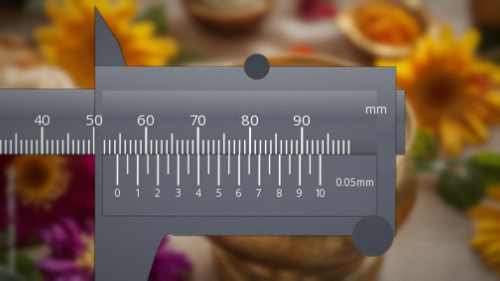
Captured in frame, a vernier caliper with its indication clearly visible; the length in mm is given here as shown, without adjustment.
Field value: 54.5 mm
